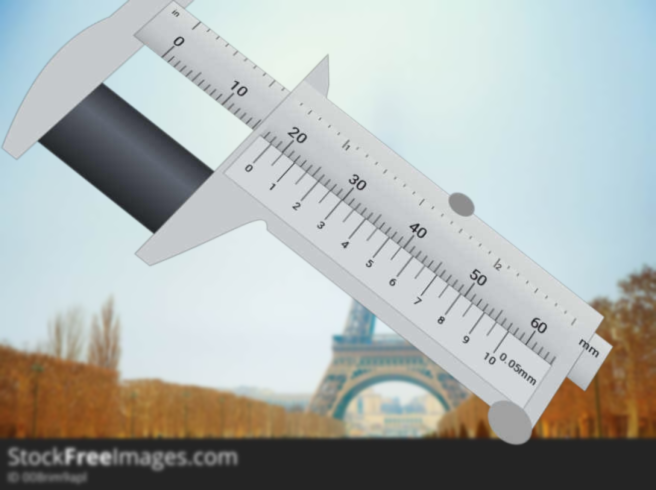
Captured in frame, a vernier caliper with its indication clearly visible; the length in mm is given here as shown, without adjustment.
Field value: 18.2 mm
